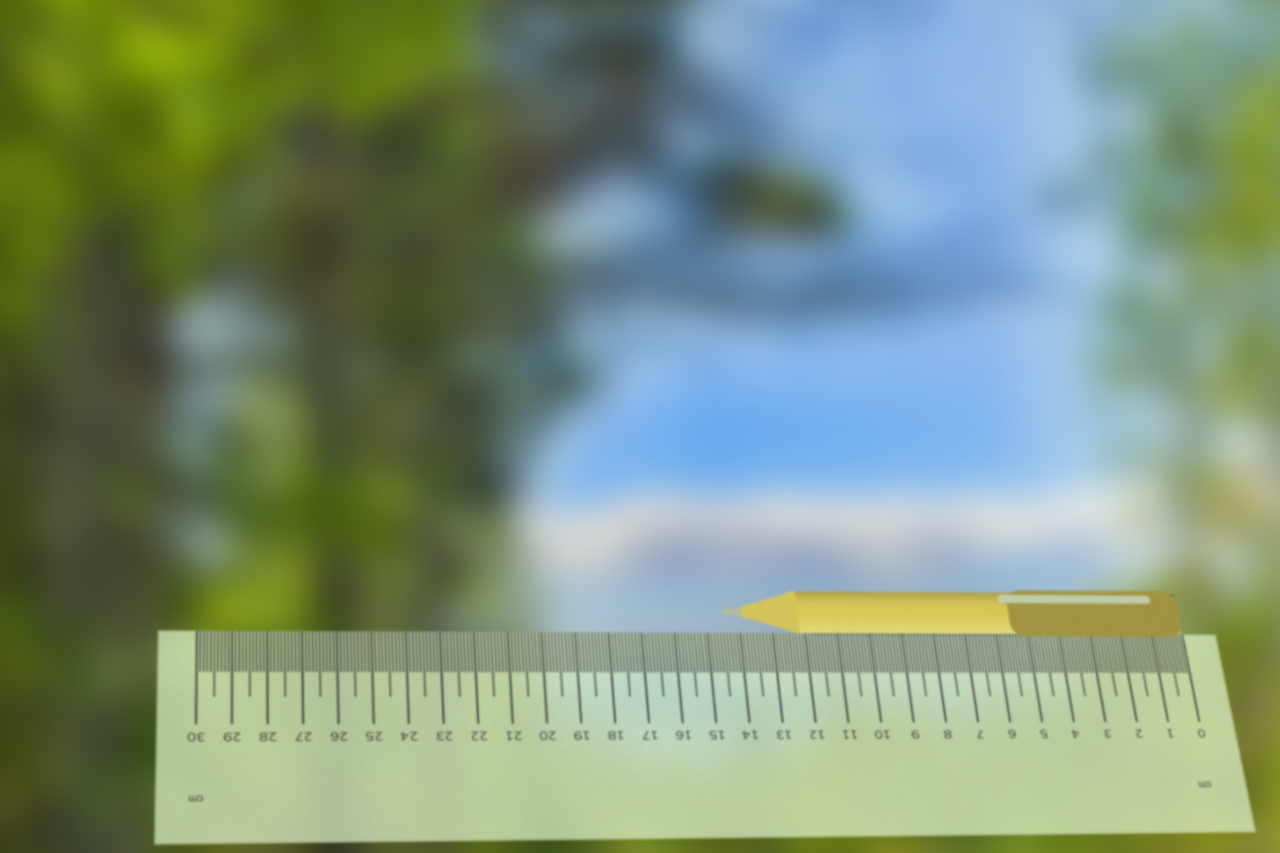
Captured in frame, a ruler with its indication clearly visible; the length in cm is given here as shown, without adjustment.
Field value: 14.5 cm
